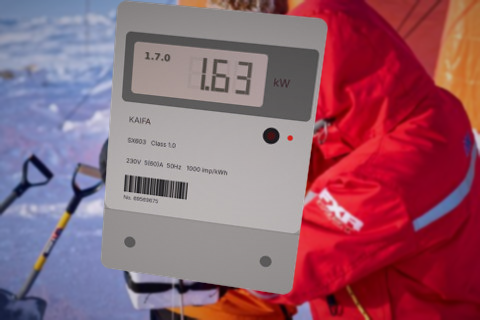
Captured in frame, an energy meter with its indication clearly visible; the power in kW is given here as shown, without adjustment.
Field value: 1.63 kW
